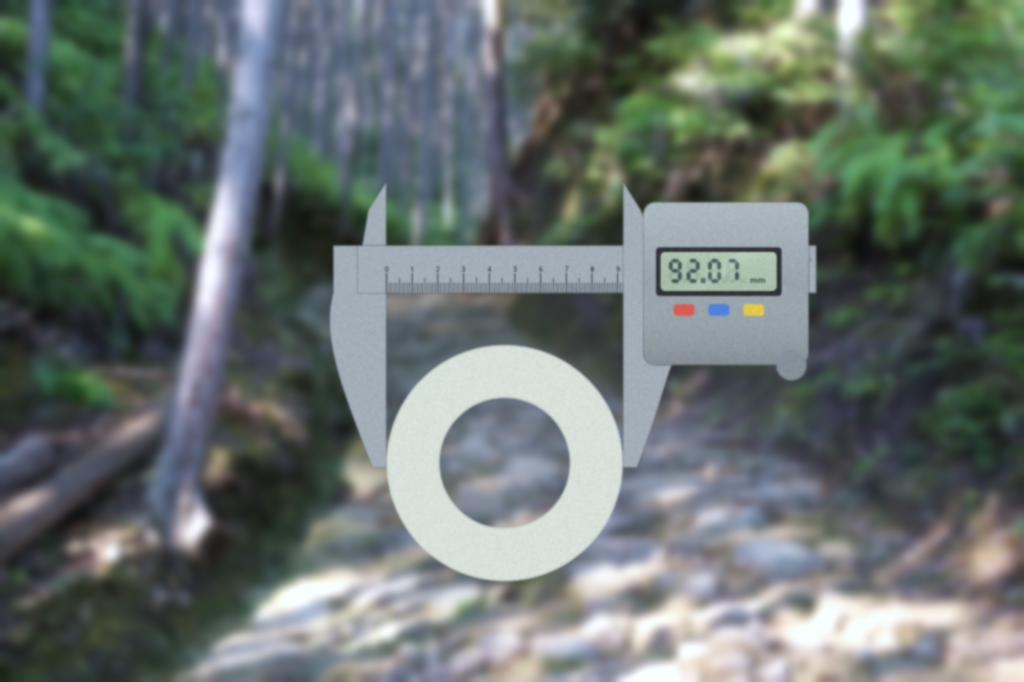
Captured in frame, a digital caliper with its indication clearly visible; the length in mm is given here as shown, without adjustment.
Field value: 92.07 mm
